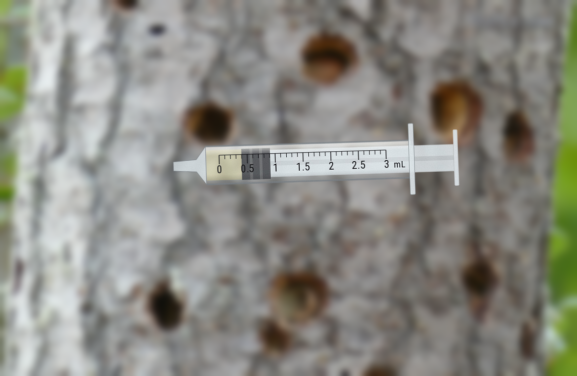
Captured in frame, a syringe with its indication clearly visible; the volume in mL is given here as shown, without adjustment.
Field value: 0.4 mL
